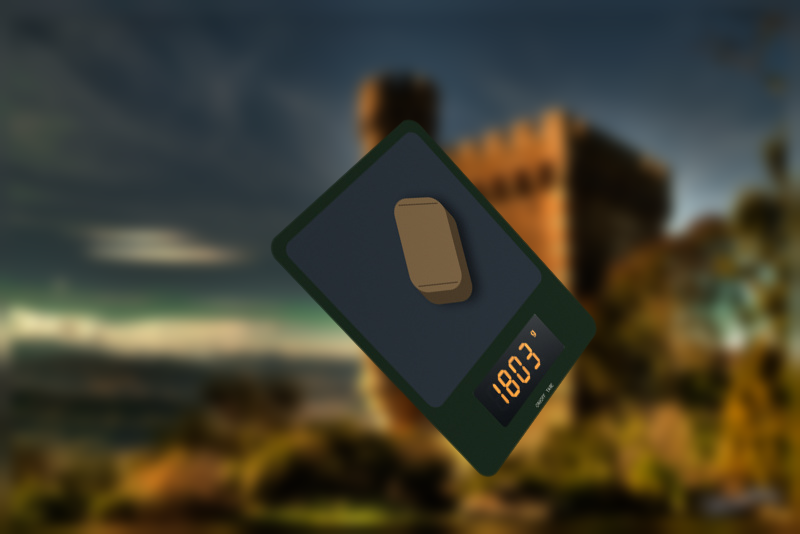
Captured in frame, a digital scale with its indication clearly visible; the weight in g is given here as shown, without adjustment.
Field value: 1803 g
